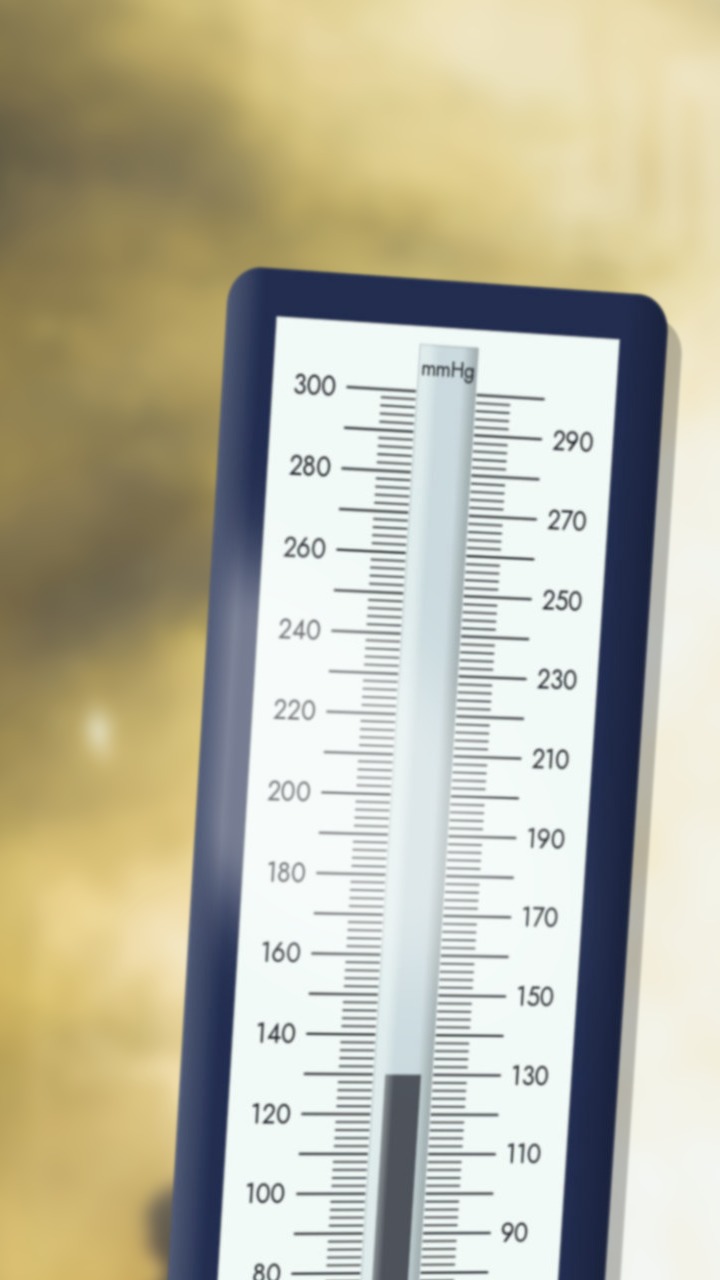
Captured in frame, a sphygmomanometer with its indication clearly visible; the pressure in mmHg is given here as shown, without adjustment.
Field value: 130 mmHg
